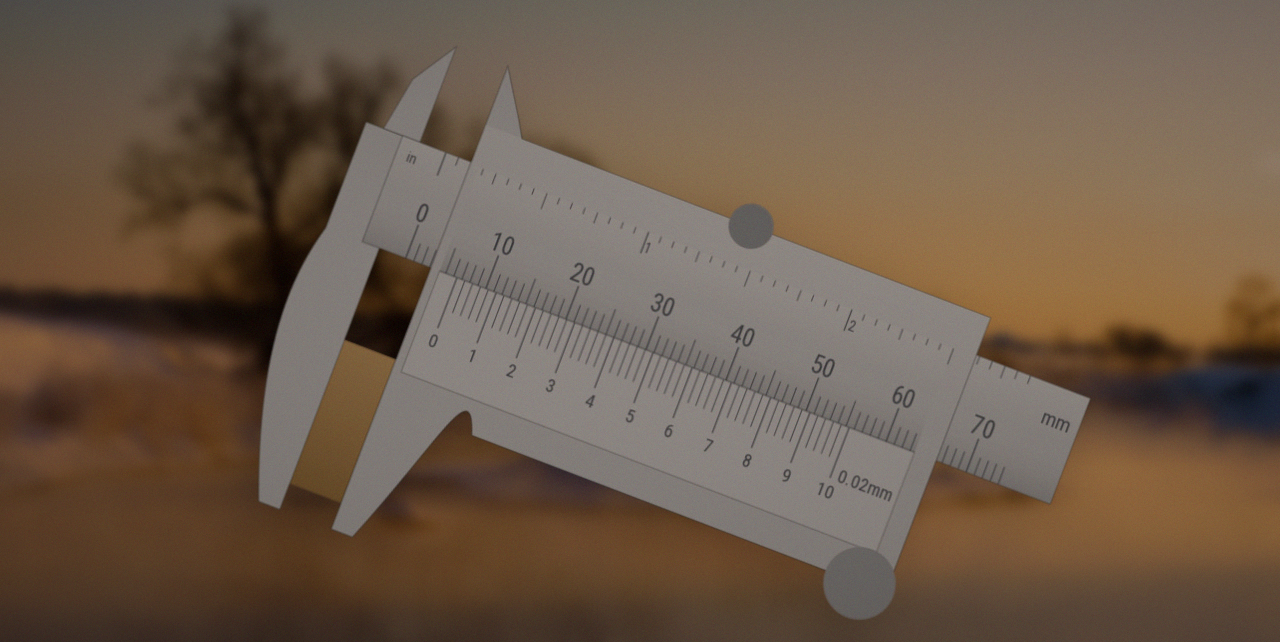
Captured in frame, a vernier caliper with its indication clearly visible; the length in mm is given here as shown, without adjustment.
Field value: 6.4 mm
